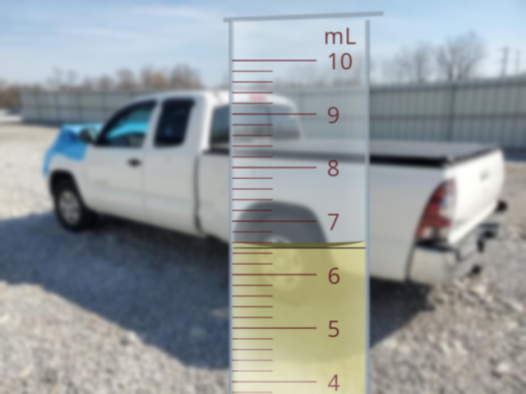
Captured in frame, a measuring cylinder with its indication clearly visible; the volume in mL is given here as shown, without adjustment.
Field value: 6.5 mL
